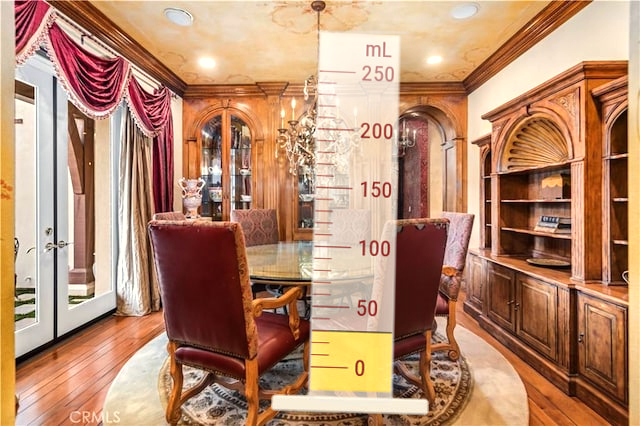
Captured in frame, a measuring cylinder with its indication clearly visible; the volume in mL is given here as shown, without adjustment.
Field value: 30 mL
